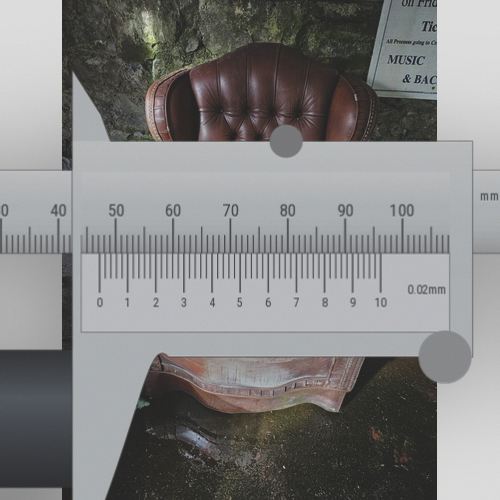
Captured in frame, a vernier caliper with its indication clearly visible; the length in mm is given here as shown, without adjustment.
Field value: 47.2 mm
